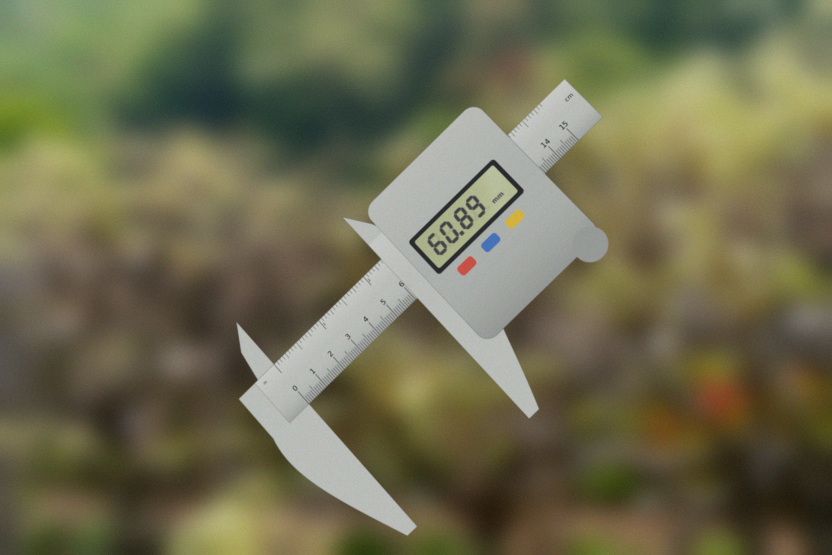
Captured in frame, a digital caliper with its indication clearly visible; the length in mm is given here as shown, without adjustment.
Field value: 60.89 mm
